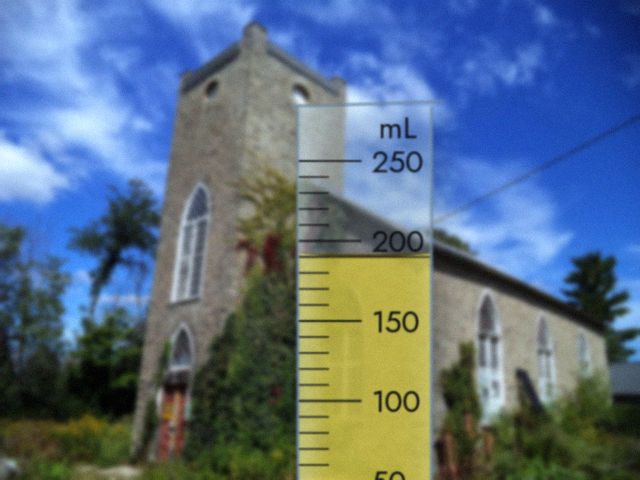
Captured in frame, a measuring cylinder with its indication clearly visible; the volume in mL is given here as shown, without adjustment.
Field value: 190 mL
